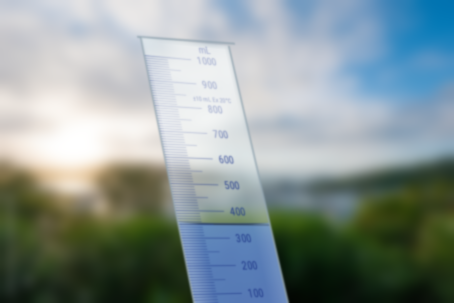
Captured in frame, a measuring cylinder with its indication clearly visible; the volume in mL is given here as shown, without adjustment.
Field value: 350 mL
